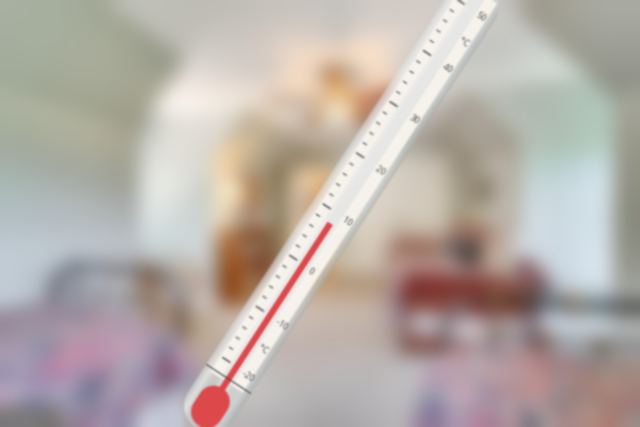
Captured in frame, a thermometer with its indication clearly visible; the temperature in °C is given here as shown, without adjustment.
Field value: 8 °C
